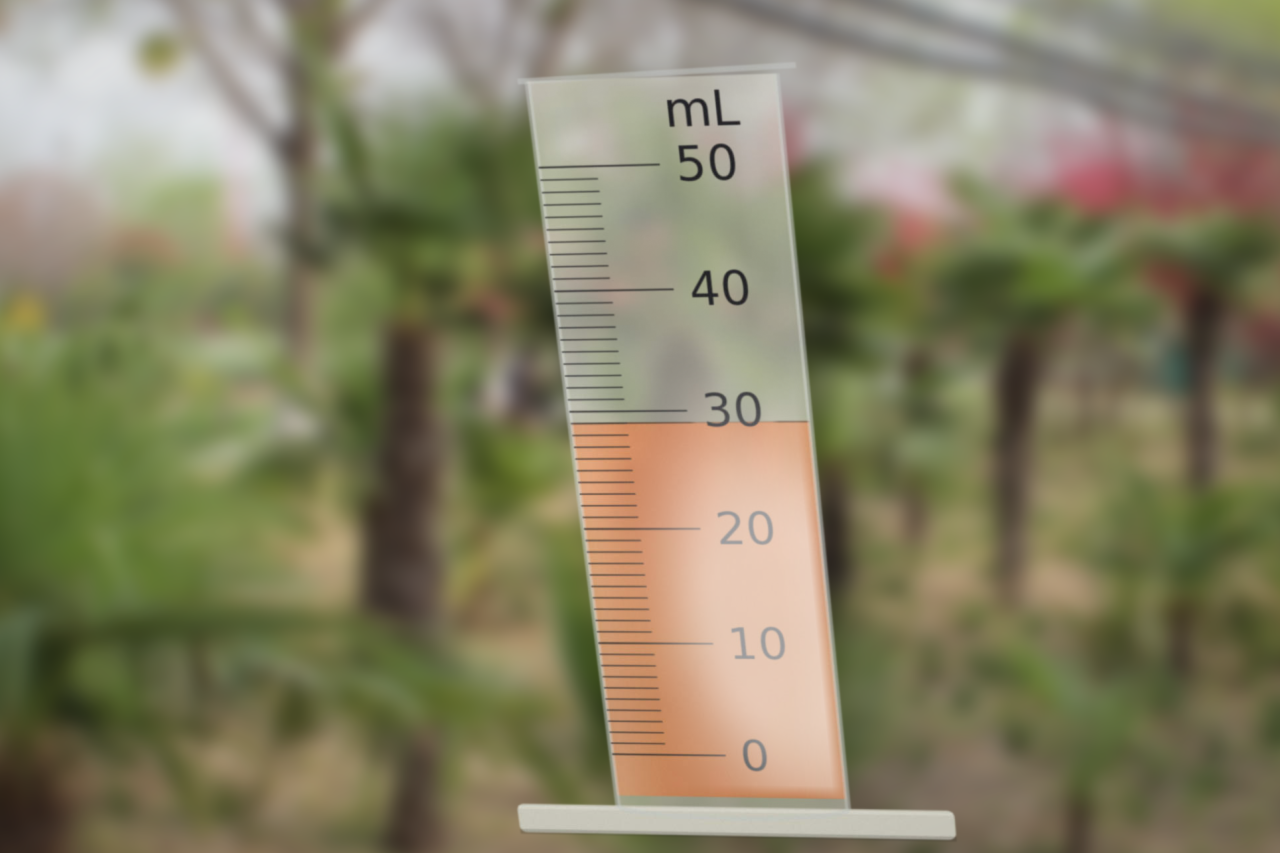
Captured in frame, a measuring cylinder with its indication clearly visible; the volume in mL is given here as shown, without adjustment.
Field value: 29 mL
